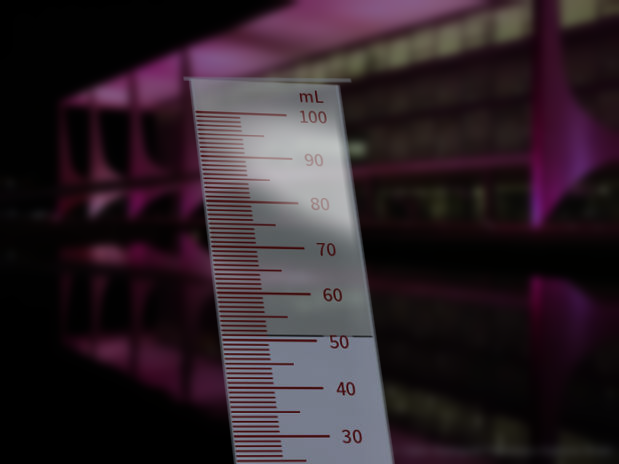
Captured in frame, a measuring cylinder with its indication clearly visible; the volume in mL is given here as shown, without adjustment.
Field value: 51 mL
